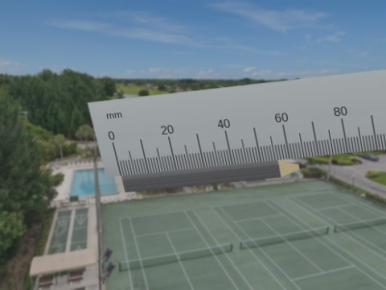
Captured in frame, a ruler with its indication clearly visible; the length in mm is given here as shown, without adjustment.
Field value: 65 mm
